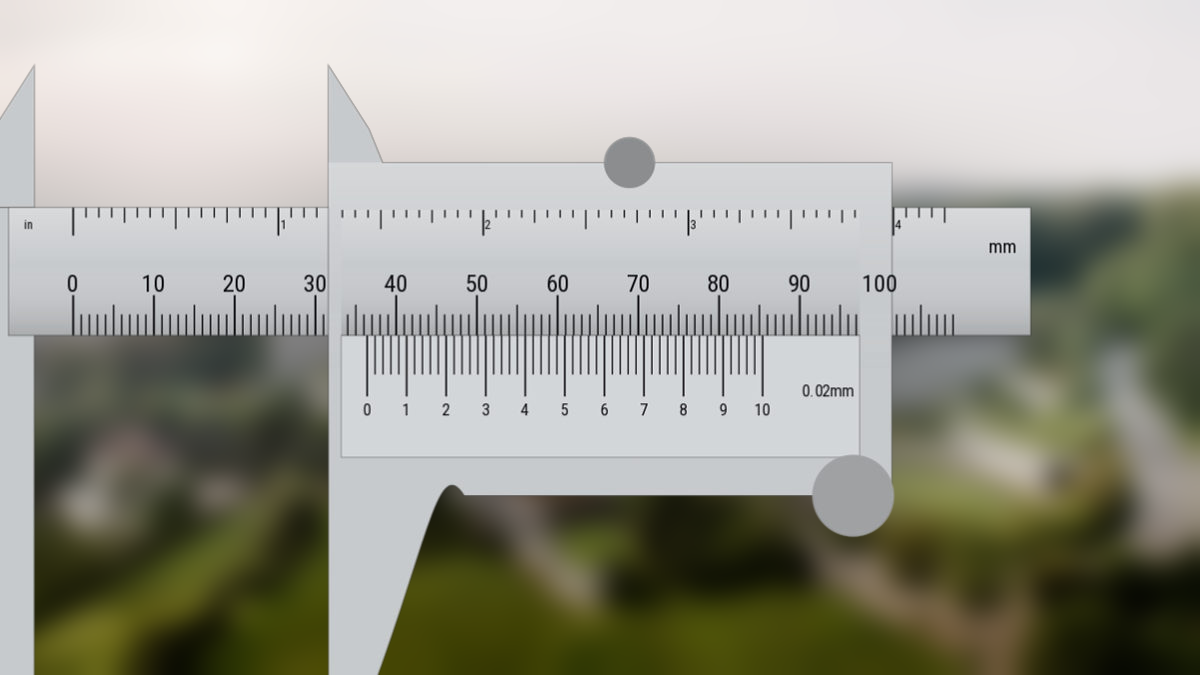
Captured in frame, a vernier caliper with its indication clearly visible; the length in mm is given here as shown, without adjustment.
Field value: 36.4 mm
